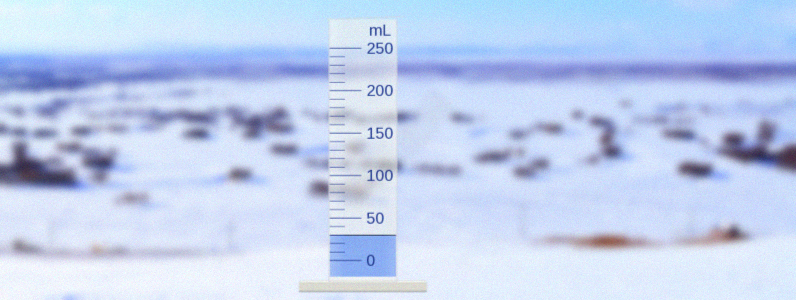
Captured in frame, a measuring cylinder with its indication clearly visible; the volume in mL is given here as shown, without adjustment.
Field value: 30 mL
